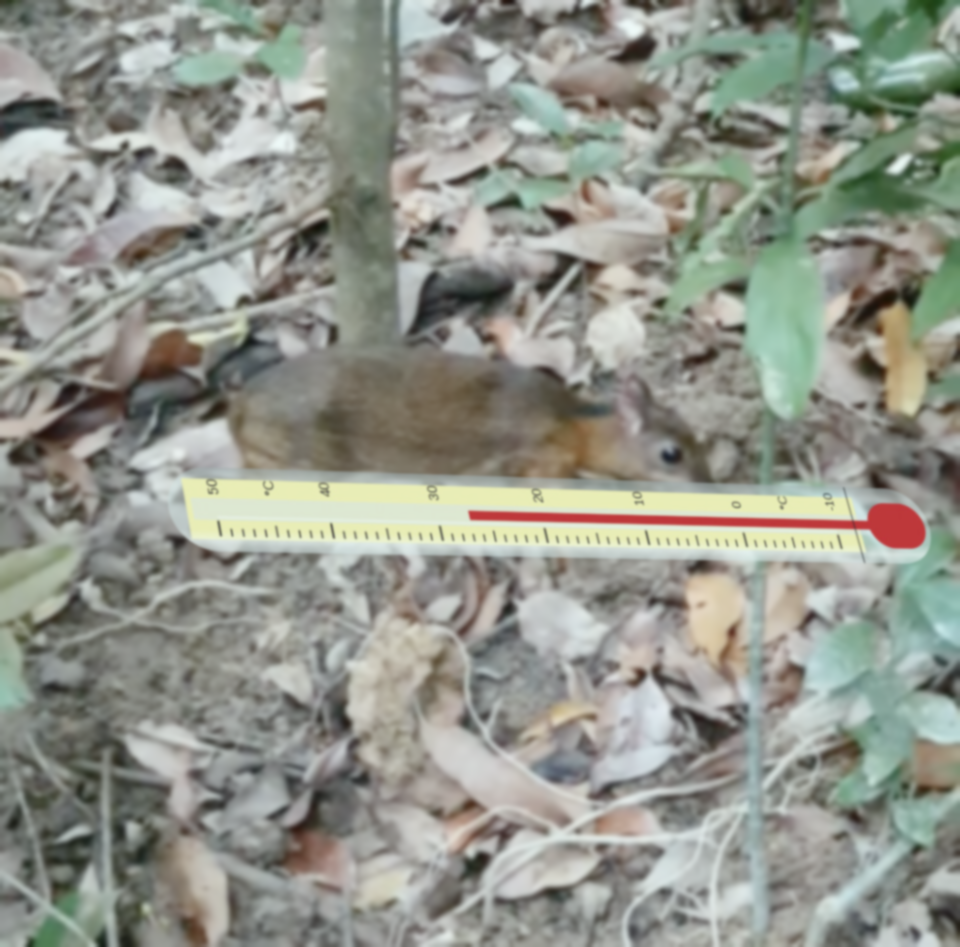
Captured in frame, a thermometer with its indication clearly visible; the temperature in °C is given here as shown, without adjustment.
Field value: 27 °C
